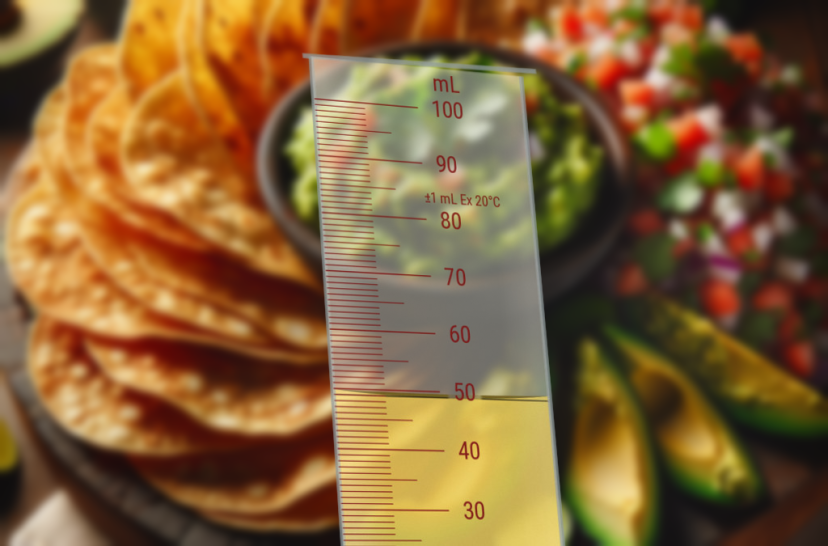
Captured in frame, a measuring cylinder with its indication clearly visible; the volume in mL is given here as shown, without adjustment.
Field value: 49 mL
